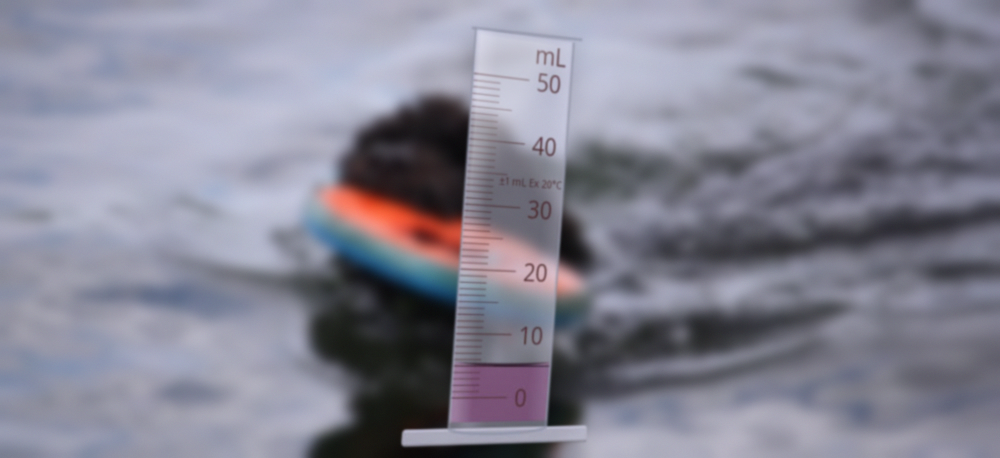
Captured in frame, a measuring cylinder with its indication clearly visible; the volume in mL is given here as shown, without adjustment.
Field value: 5 mL
